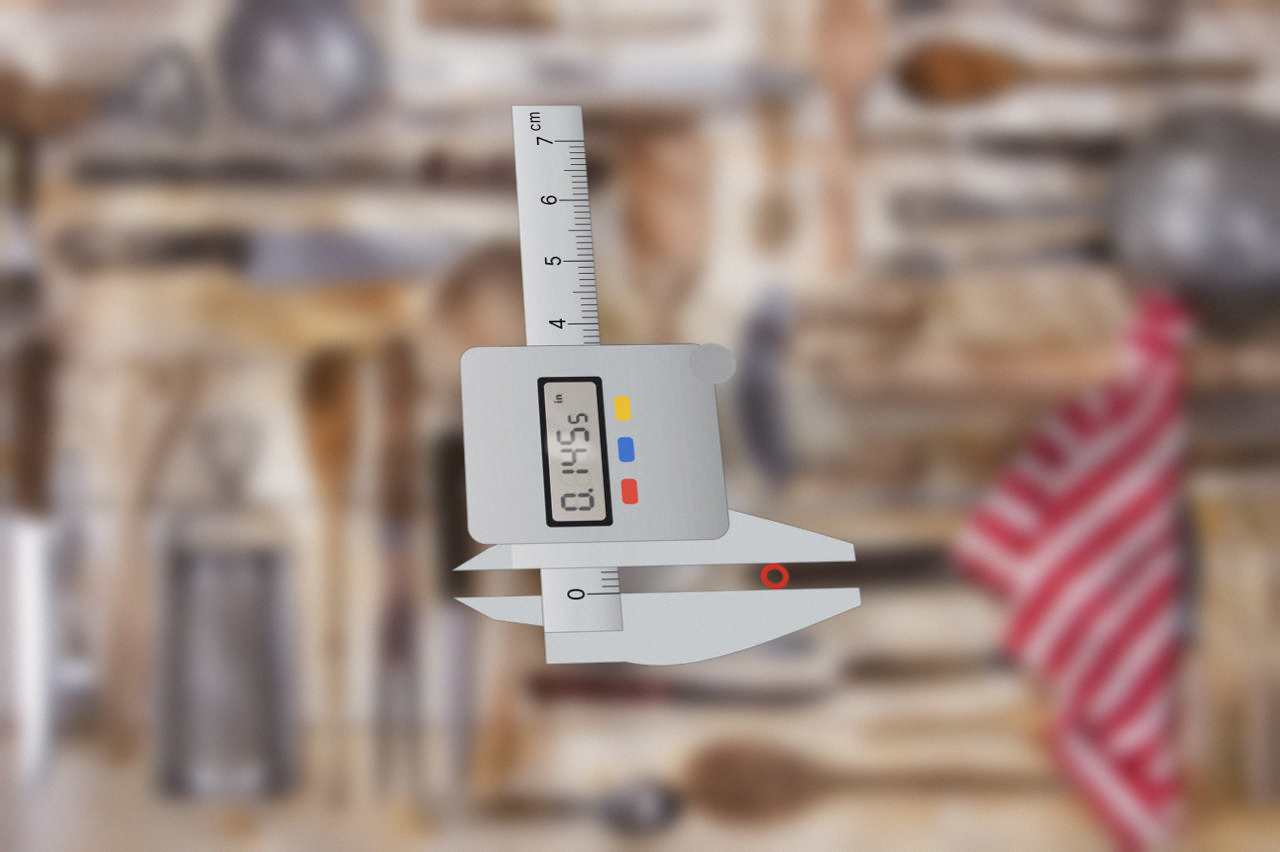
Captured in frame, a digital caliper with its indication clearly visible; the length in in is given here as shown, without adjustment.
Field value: 0.1455 in
